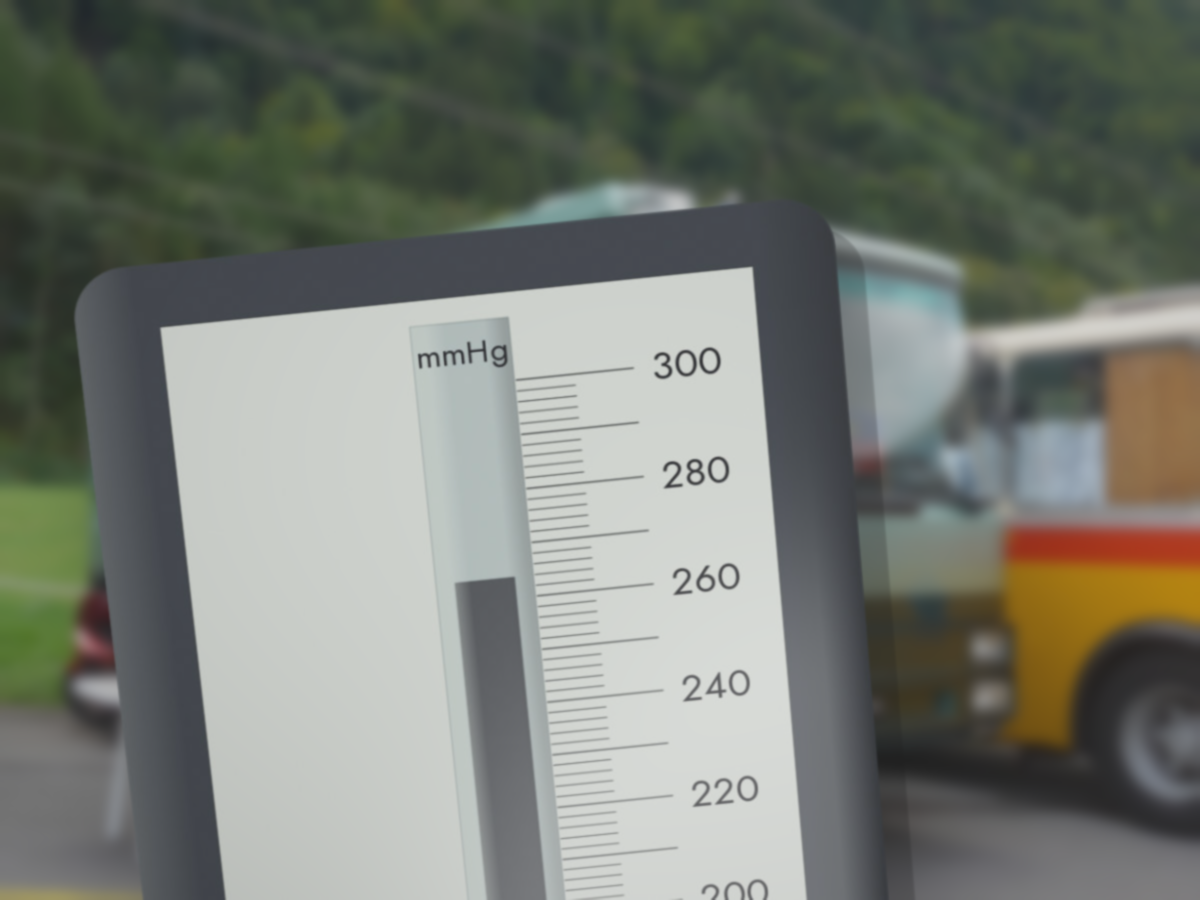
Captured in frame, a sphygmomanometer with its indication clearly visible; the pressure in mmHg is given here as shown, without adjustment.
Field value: 264 mmHg
